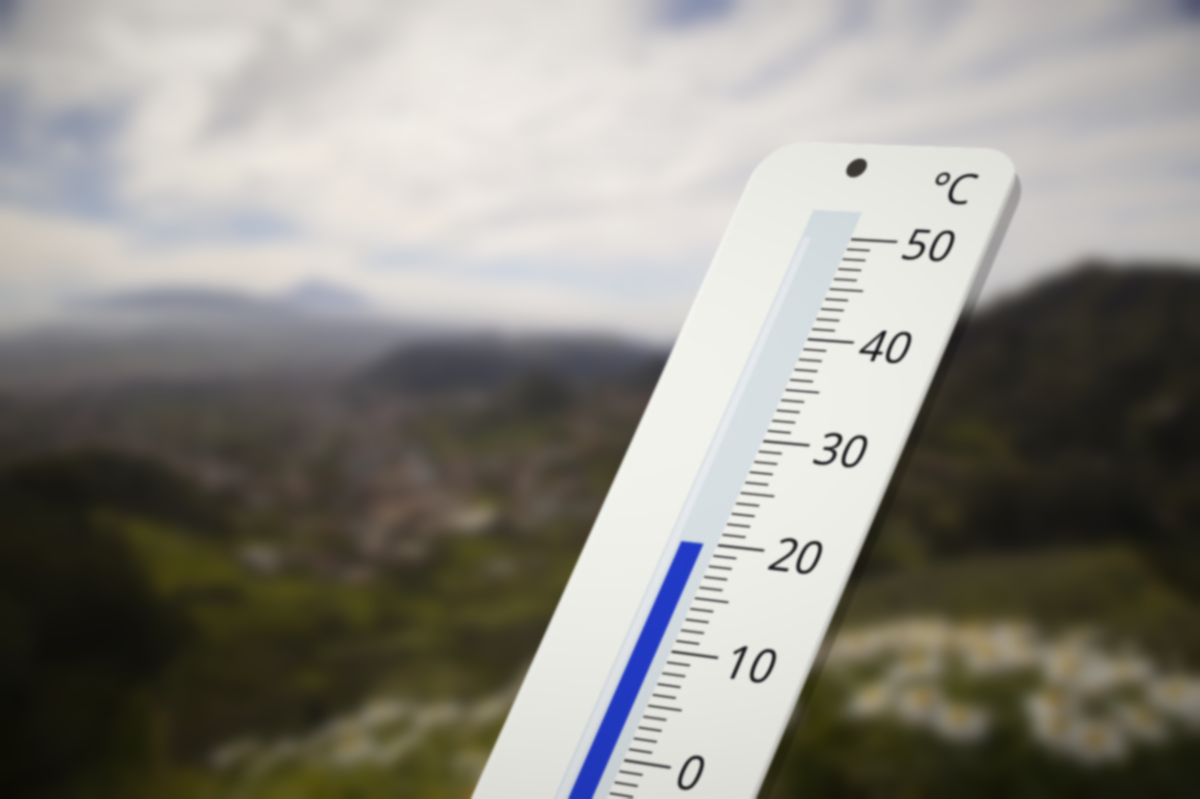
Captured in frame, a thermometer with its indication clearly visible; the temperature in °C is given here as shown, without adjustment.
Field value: 20 °C
